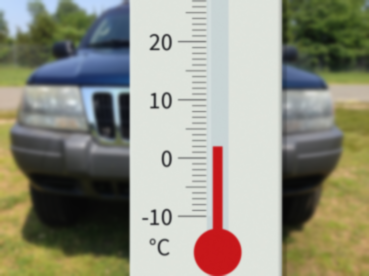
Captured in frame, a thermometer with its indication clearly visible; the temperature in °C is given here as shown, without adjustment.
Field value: 2 °C
